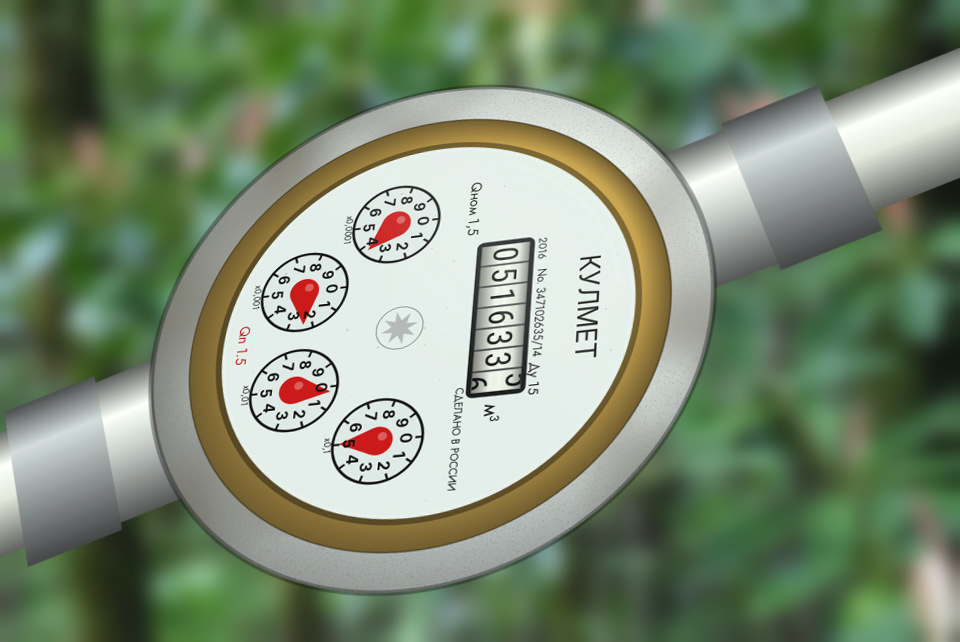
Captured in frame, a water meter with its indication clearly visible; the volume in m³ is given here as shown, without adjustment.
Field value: 516335.5023 m³
